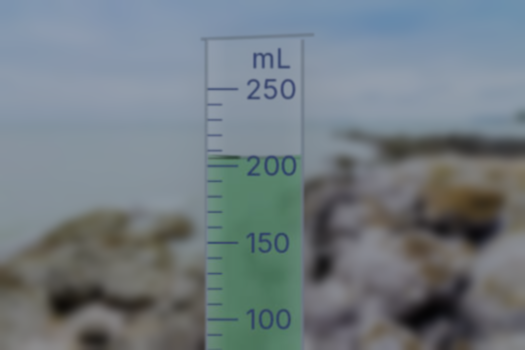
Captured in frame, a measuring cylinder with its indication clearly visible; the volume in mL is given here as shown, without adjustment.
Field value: 205 mL
